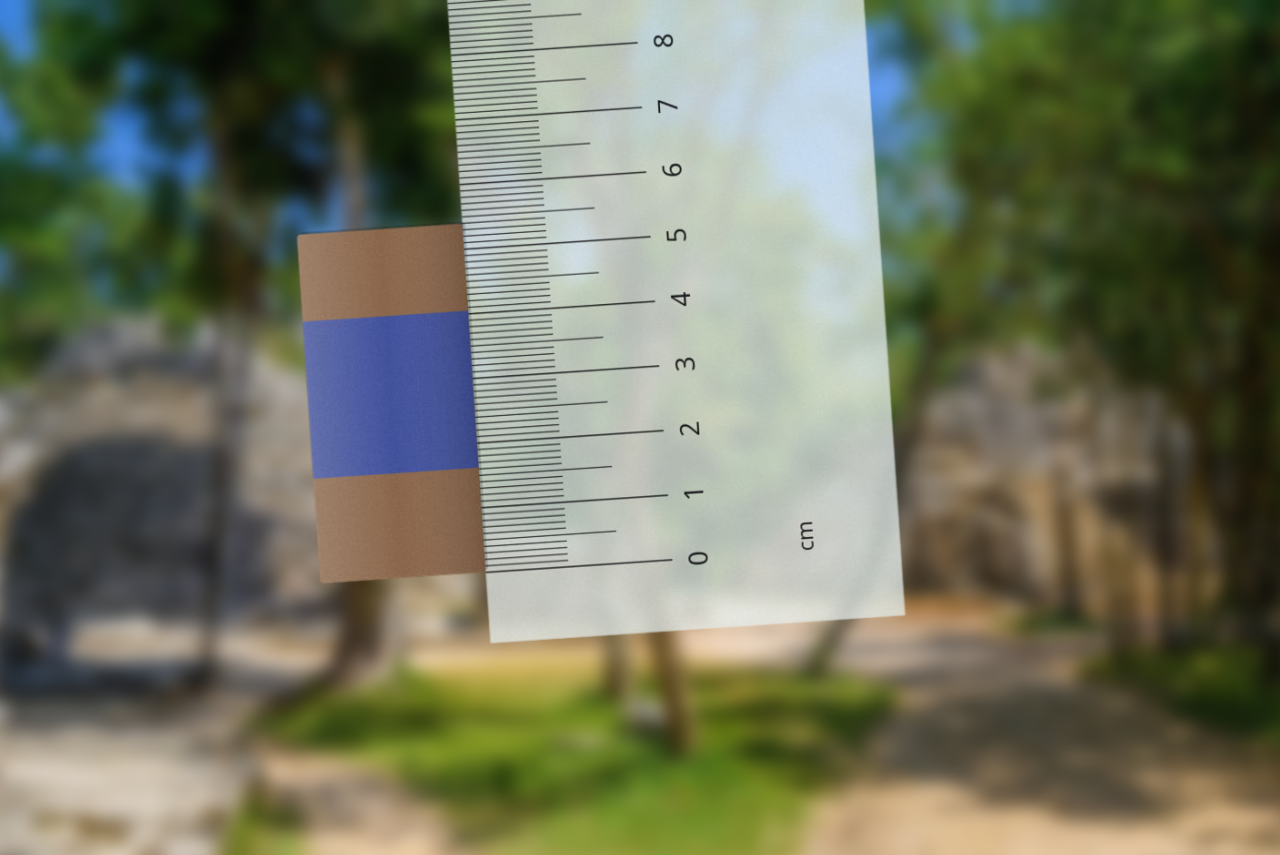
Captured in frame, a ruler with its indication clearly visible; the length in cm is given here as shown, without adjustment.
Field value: 5.4 cm
